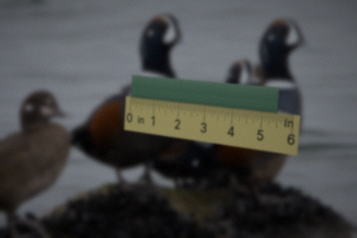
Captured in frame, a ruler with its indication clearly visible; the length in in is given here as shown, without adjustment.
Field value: 5.5 in
